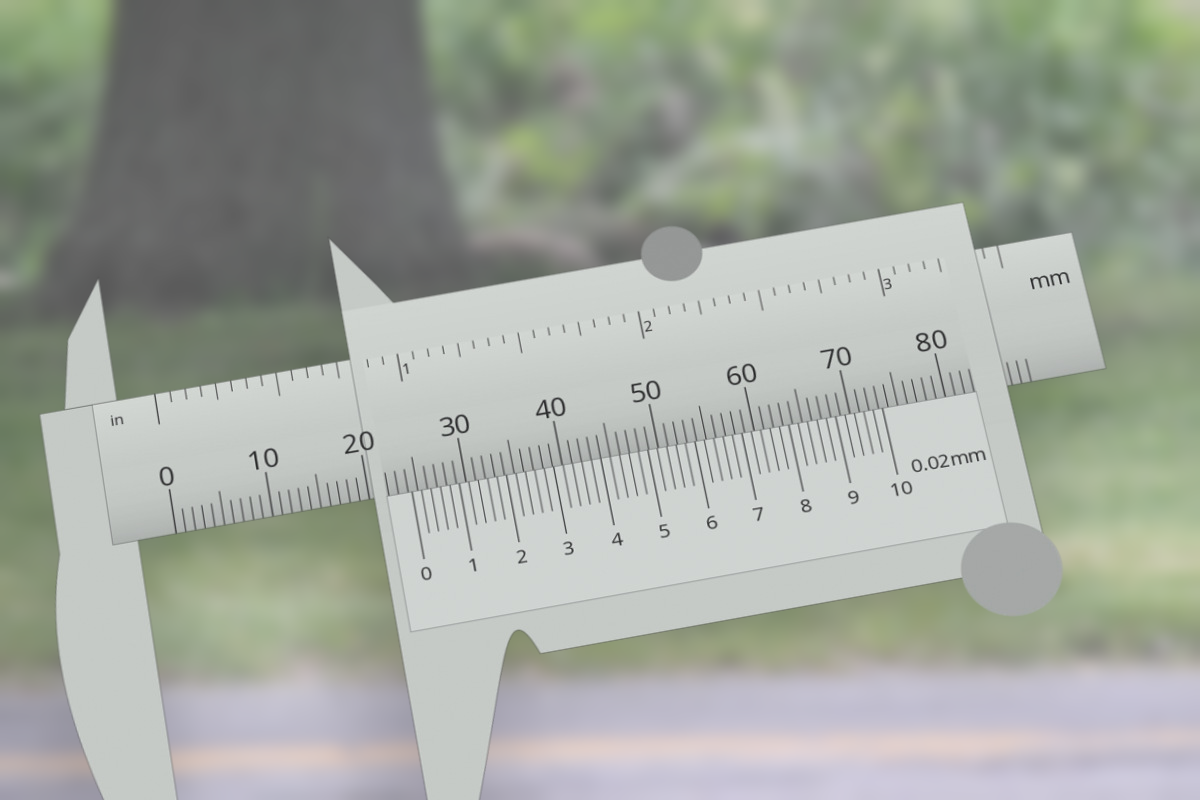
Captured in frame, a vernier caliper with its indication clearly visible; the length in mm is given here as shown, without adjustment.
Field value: 24.4 mm
